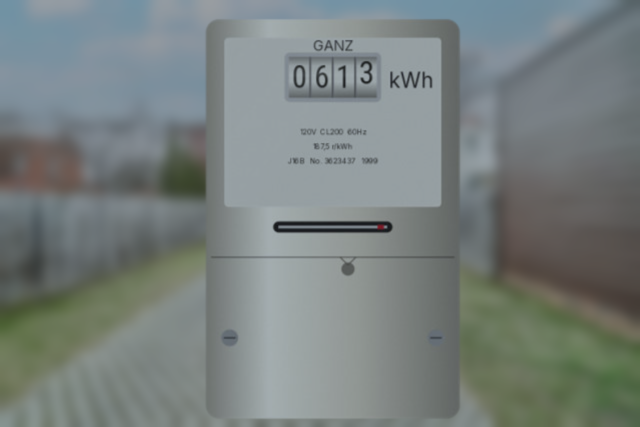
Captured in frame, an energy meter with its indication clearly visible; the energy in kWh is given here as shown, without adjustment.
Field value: 613 kWh
